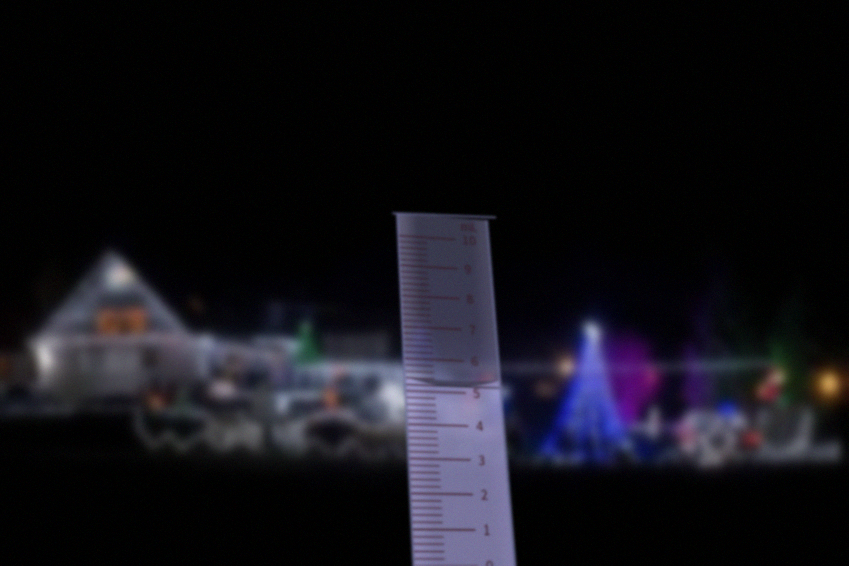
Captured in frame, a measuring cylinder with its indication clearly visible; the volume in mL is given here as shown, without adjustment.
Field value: 5.2 mL
